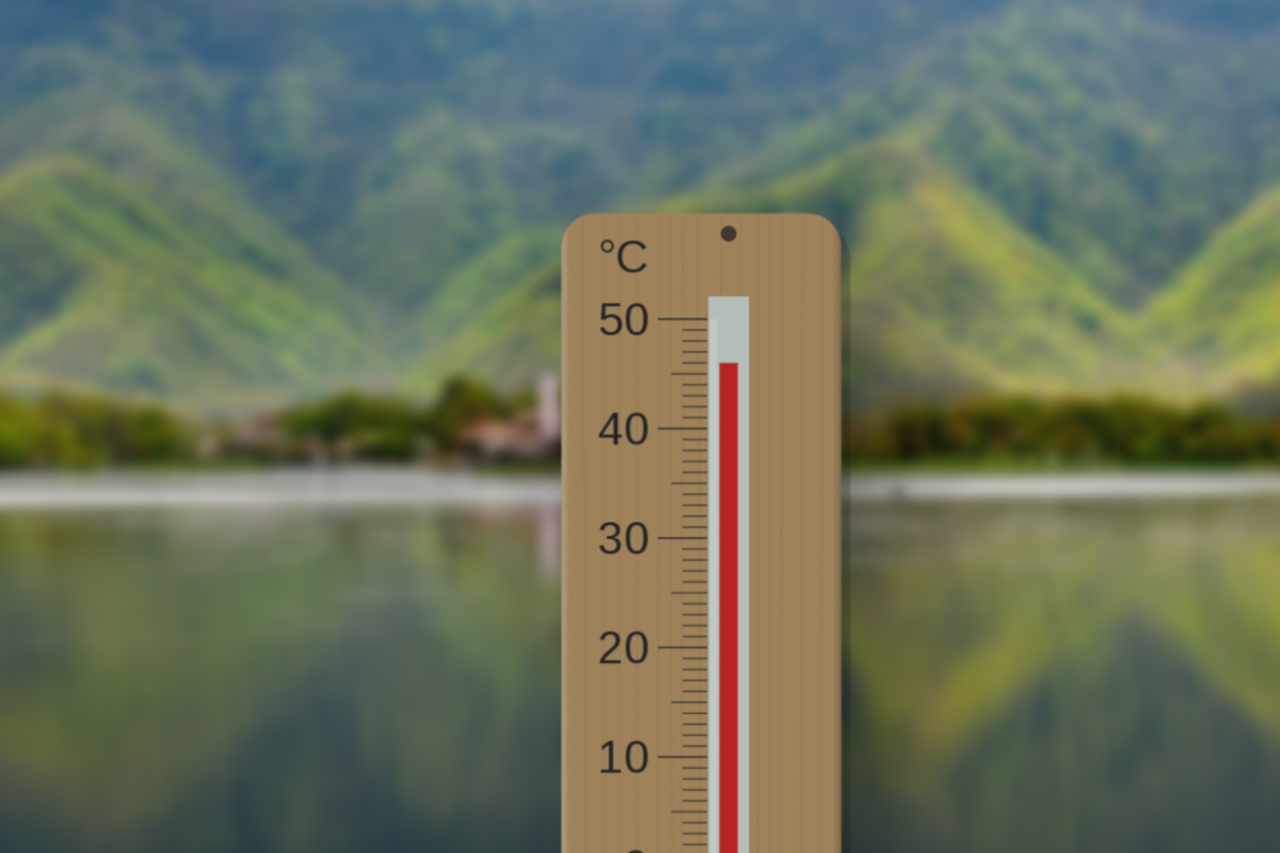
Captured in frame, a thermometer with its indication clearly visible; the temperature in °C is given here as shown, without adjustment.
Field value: 46 °C
